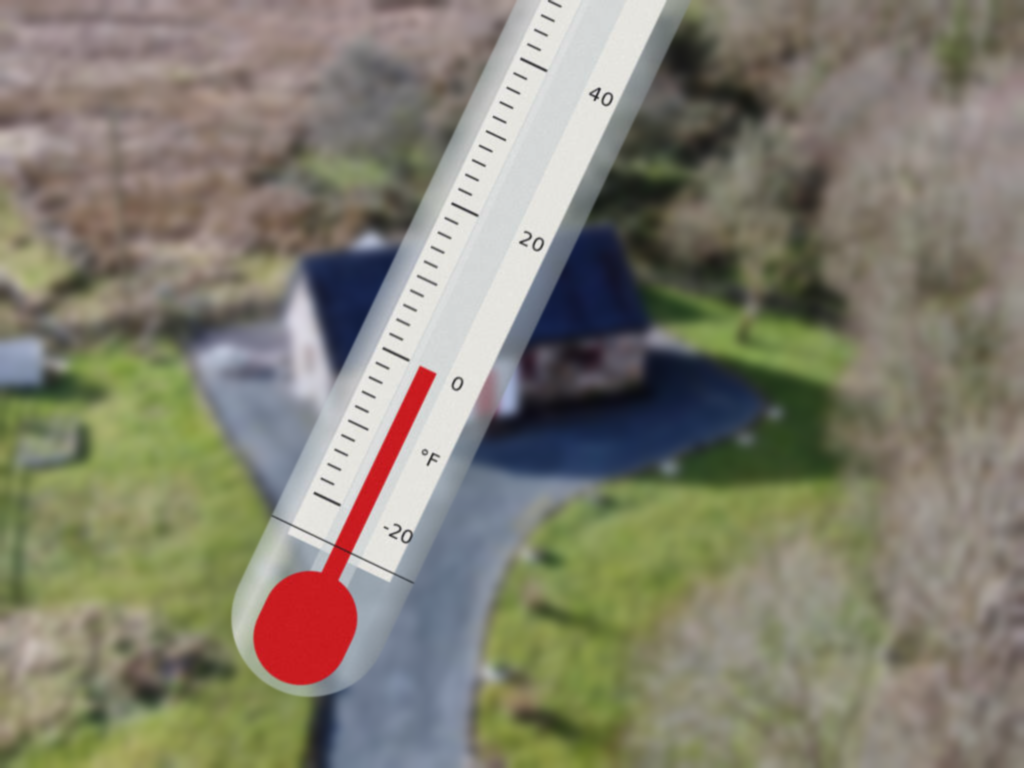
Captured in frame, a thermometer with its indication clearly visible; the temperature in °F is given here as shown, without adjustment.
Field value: 0 °F
